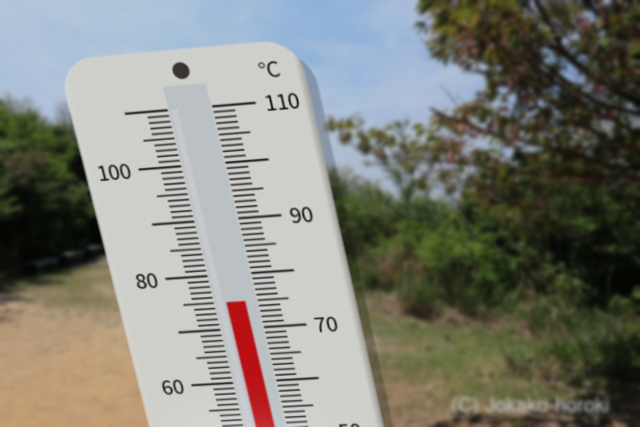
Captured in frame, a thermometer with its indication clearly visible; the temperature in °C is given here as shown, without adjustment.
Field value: 75 °C
